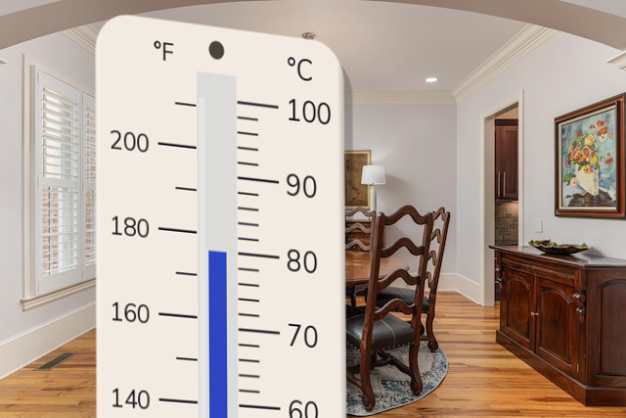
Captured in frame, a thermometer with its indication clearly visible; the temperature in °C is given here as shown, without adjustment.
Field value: 80 °C
